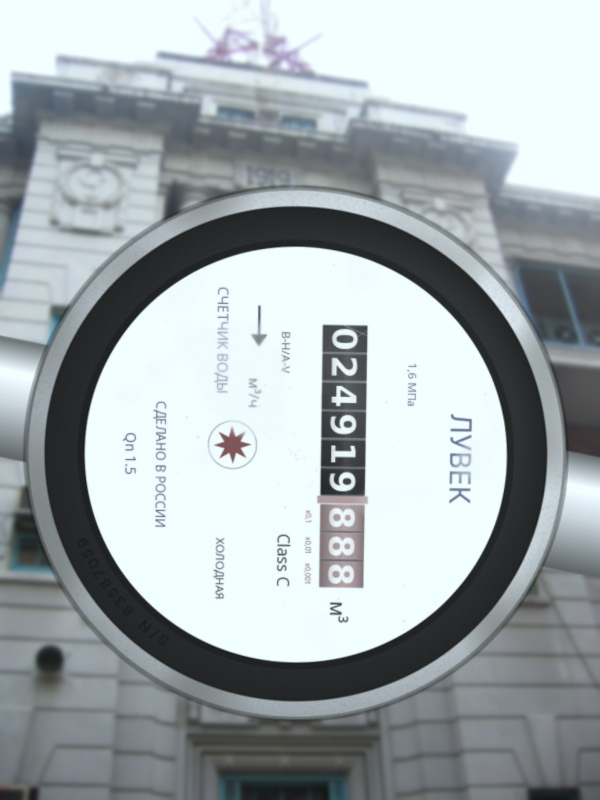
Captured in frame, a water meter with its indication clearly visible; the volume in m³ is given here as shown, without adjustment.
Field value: 24919.888 m³
